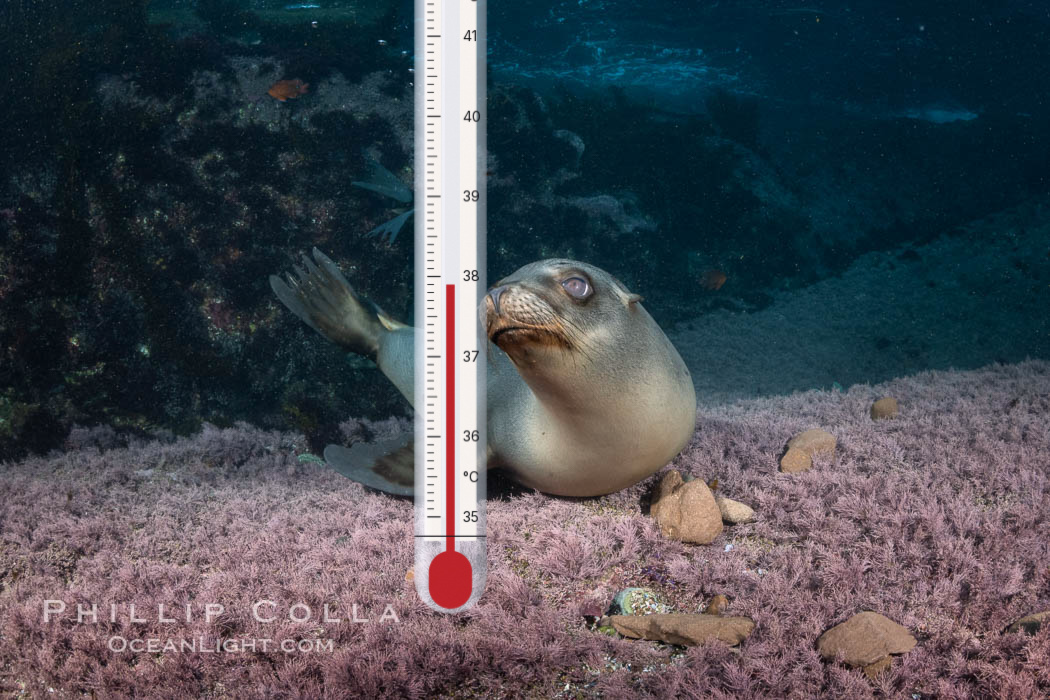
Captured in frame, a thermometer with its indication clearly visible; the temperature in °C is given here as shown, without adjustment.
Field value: 37.9 °C
